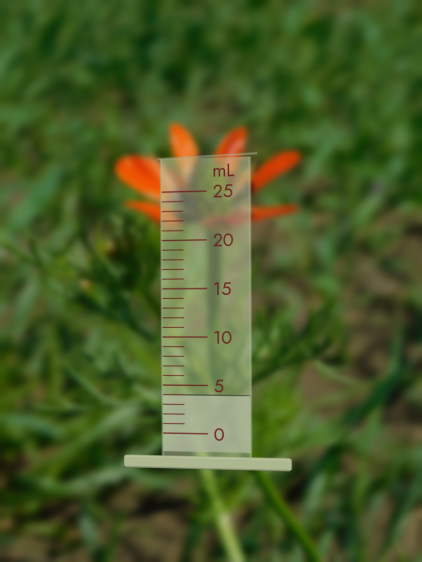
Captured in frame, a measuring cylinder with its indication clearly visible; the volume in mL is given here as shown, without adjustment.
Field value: 4 mL
